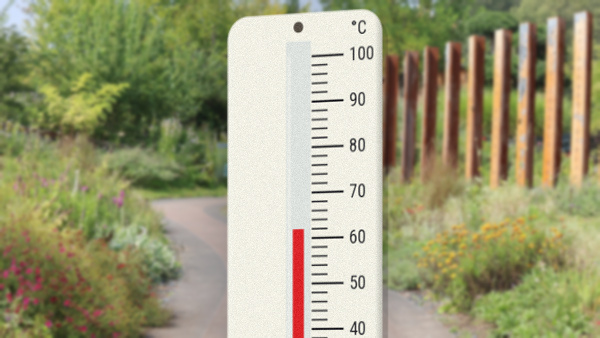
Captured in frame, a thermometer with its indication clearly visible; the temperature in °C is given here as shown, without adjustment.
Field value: 62 °C
